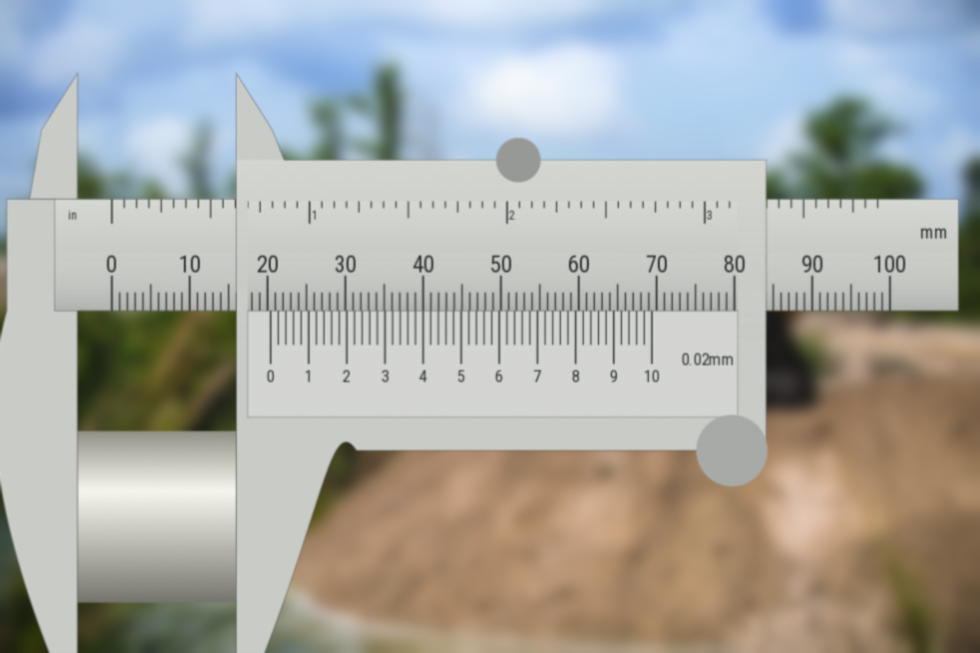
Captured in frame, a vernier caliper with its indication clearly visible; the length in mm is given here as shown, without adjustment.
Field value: 20.4 mm
